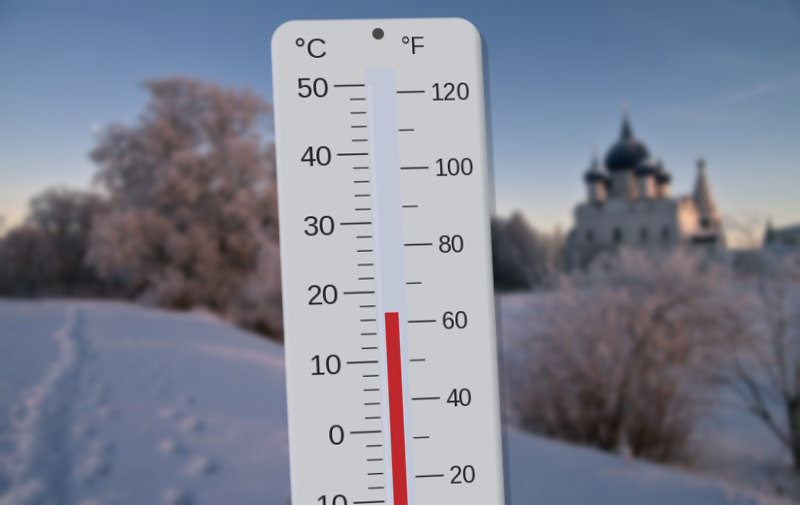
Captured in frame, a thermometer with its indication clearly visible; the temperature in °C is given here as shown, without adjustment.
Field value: 17 °C
